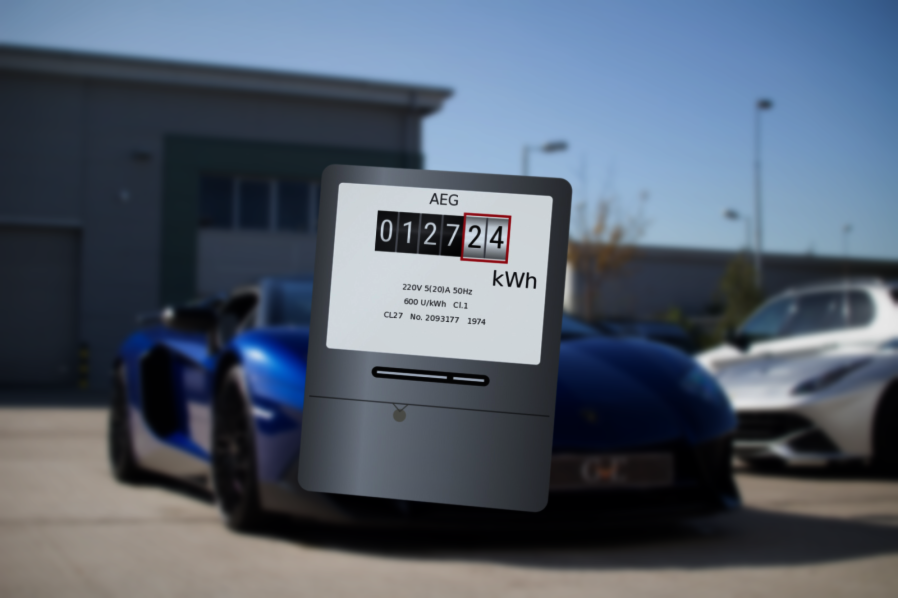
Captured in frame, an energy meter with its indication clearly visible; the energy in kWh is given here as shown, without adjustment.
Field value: 127.24 kWh
